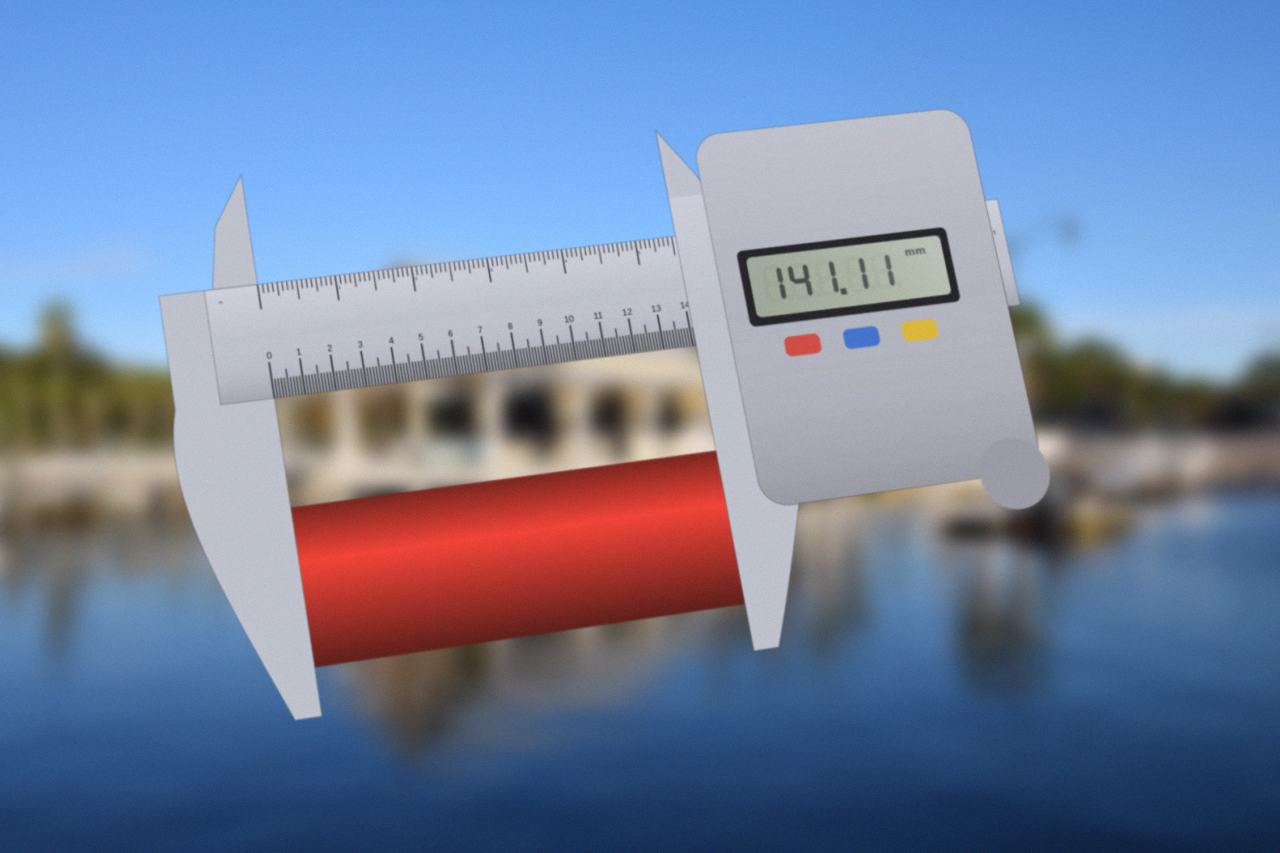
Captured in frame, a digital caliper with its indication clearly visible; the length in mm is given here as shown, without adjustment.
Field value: 141.11 mm
